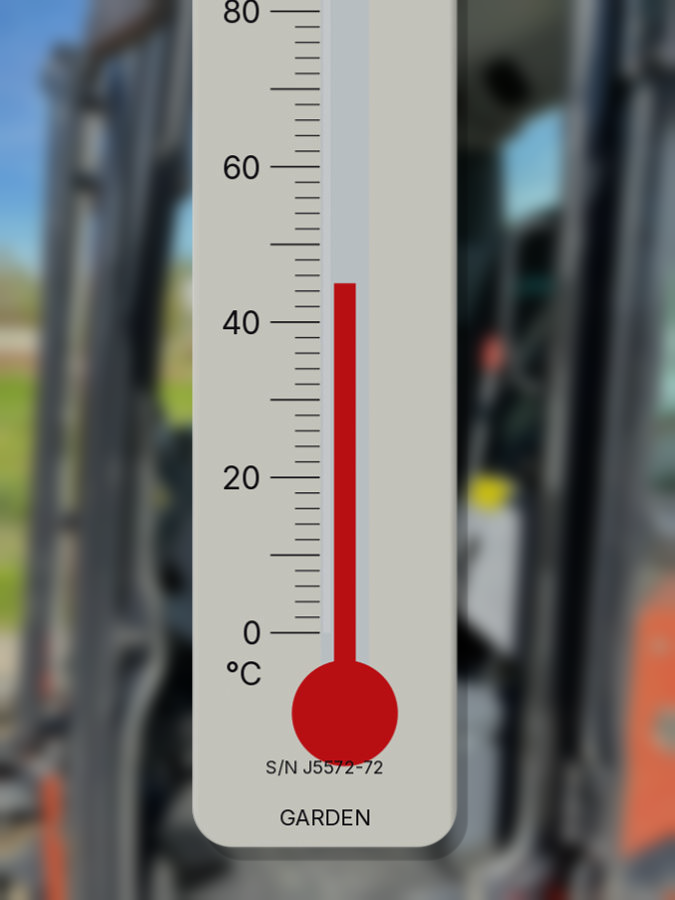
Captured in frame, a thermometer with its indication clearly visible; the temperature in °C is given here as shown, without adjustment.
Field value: 45 °C
